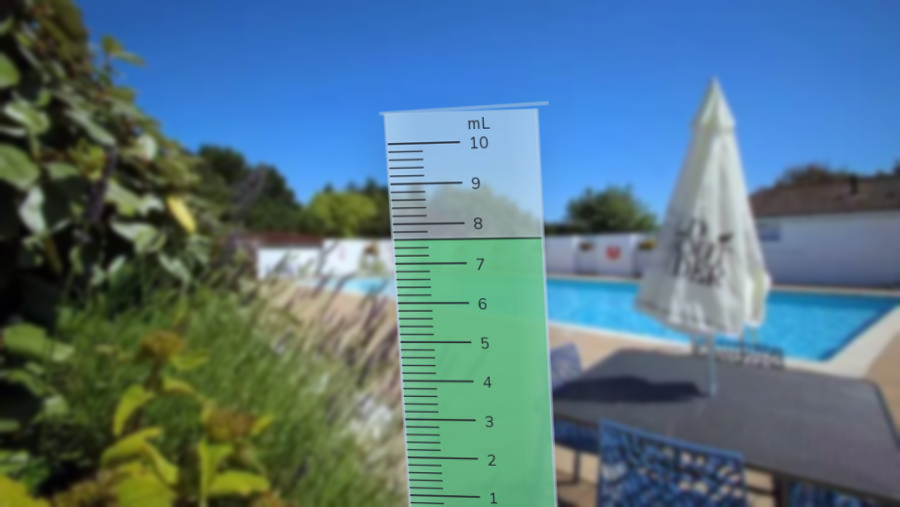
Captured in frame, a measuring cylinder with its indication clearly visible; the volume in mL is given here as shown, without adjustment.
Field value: 7.6 mL
